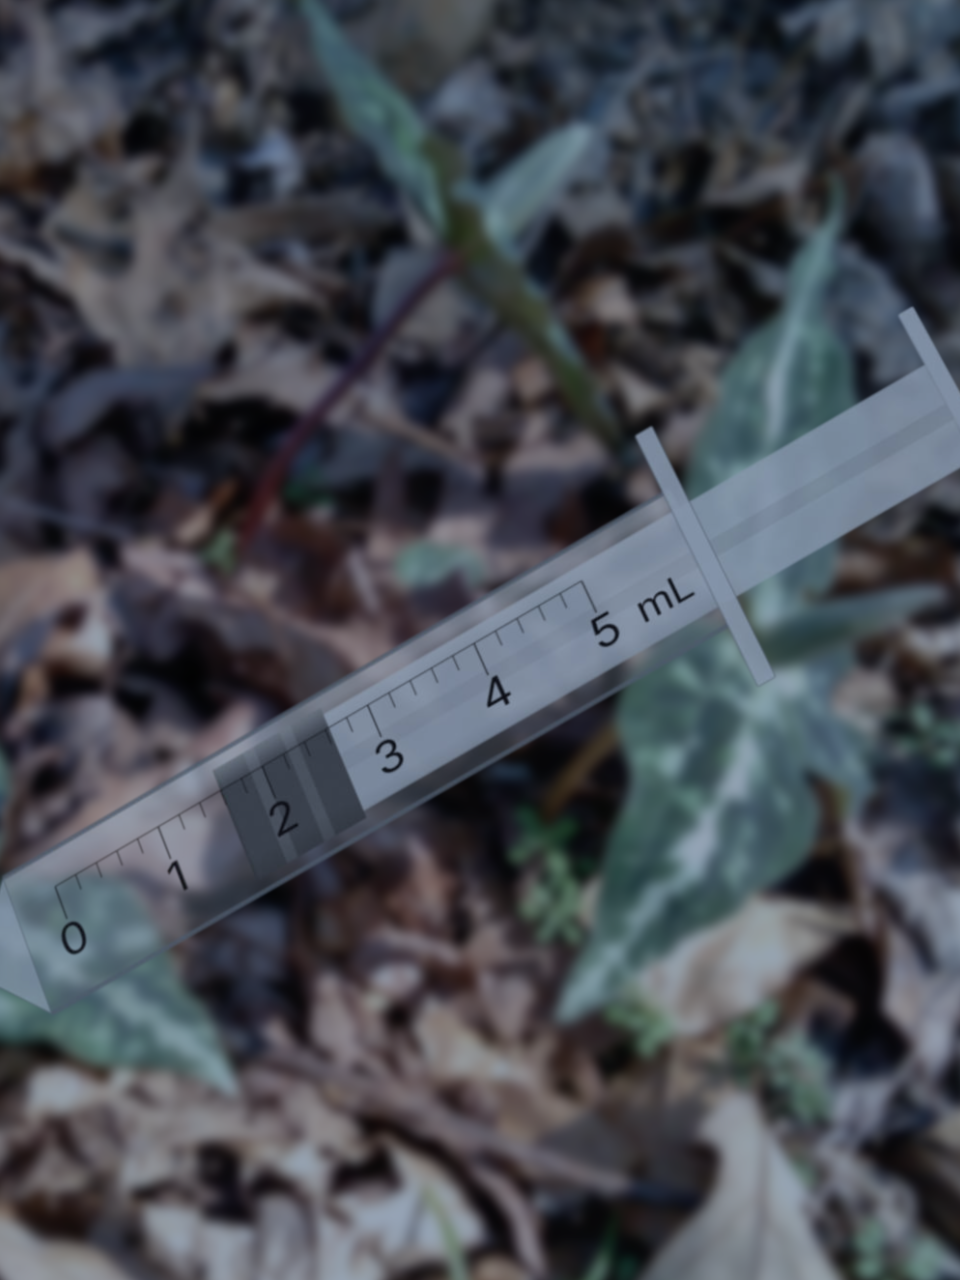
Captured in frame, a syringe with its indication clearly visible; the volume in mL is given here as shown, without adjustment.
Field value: 1.6 mL
